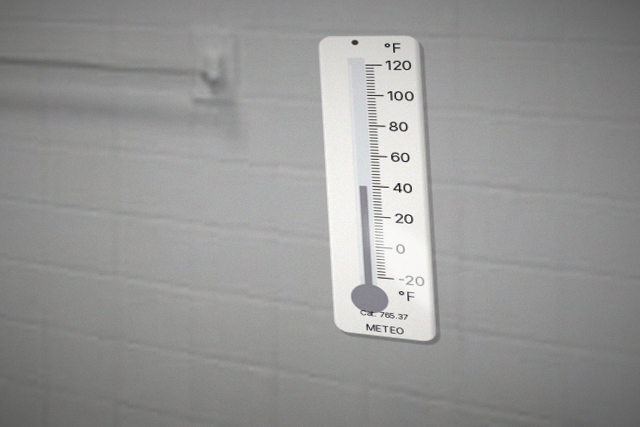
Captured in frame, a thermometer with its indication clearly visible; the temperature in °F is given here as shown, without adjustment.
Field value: 40 °F
